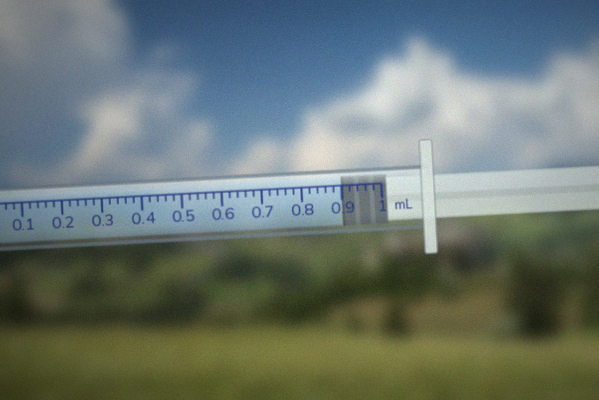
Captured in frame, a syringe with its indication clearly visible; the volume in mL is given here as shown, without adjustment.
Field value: 0.9 mL
